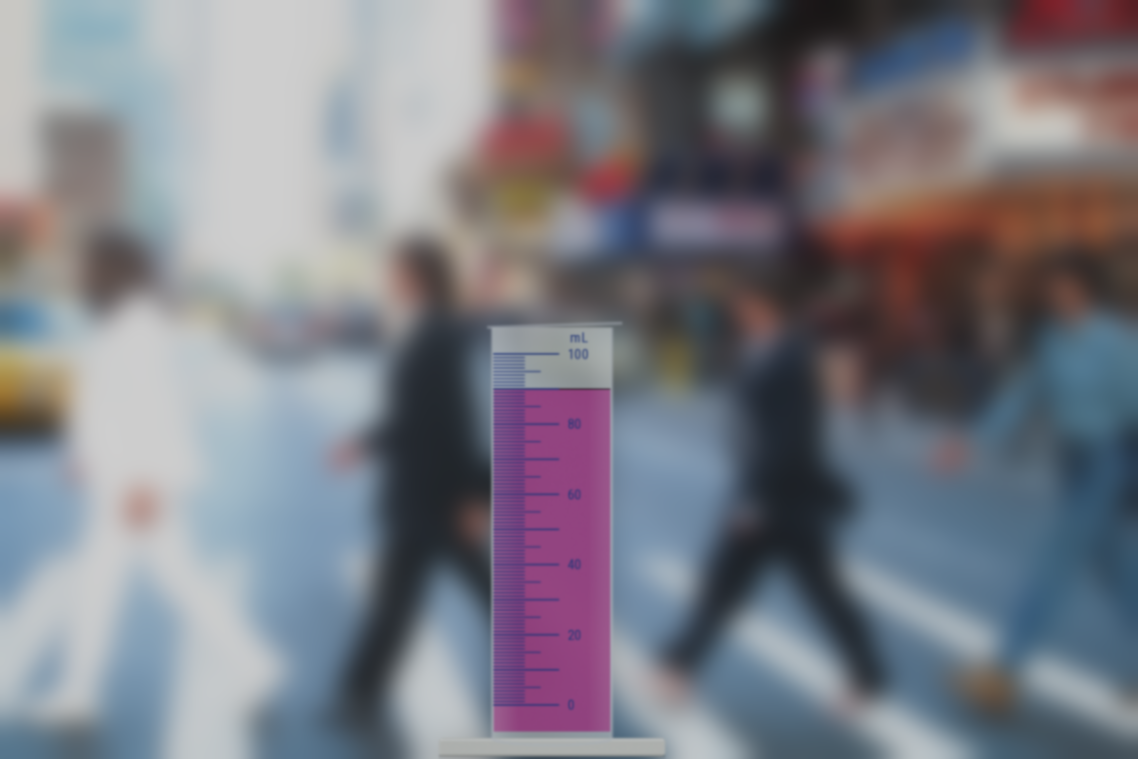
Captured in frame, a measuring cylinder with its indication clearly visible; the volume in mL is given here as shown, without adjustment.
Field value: 90 mL
